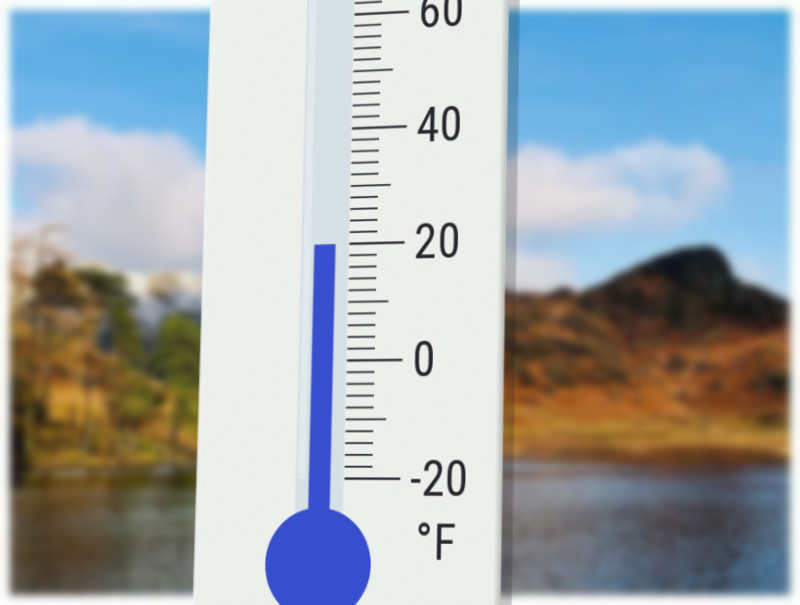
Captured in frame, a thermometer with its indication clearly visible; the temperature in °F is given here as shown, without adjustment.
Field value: 20 °F
